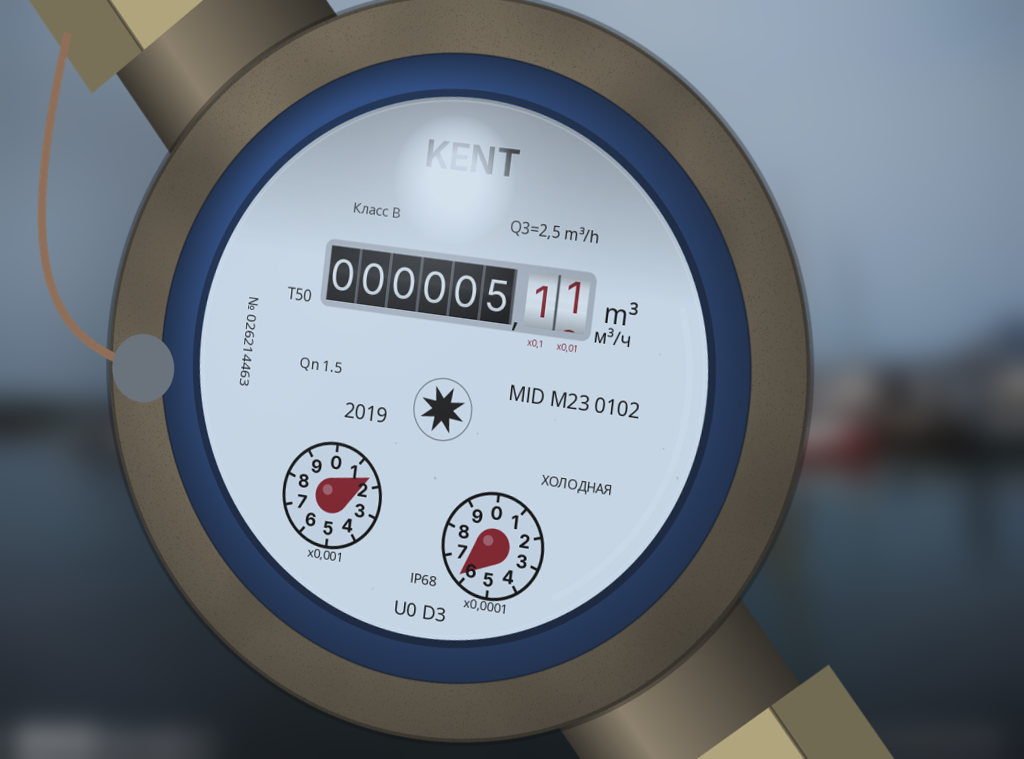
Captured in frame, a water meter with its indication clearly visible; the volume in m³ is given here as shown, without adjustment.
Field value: 5.1116 m³
